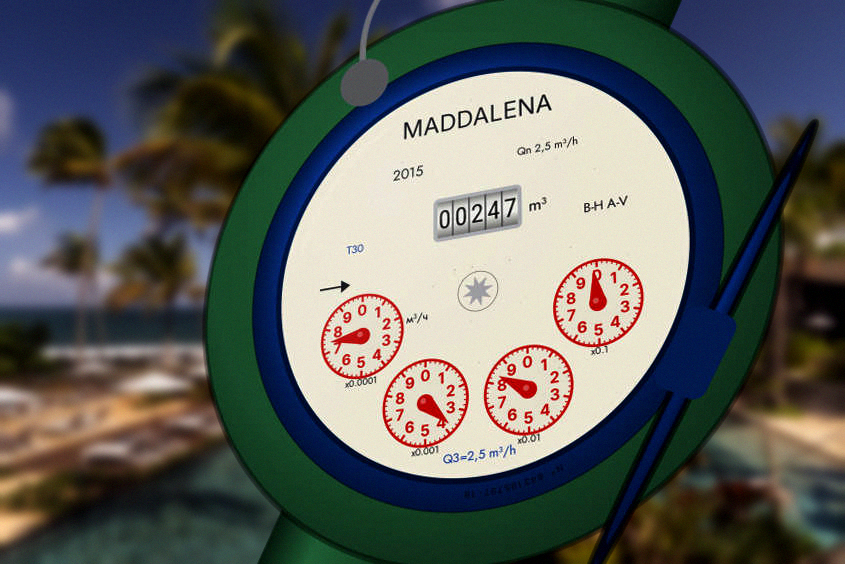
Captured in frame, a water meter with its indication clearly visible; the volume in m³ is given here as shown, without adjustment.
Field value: 246.9837 m³
